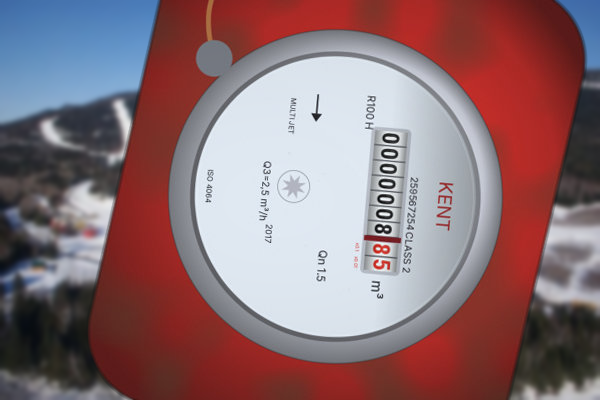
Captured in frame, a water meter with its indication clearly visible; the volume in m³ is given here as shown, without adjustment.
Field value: 8.85 m³
